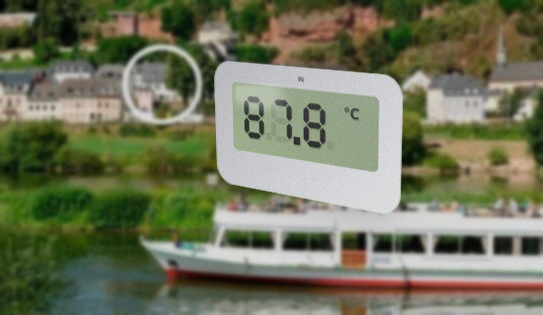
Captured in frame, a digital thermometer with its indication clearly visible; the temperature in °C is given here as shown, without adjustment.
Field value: 87.8 °C
